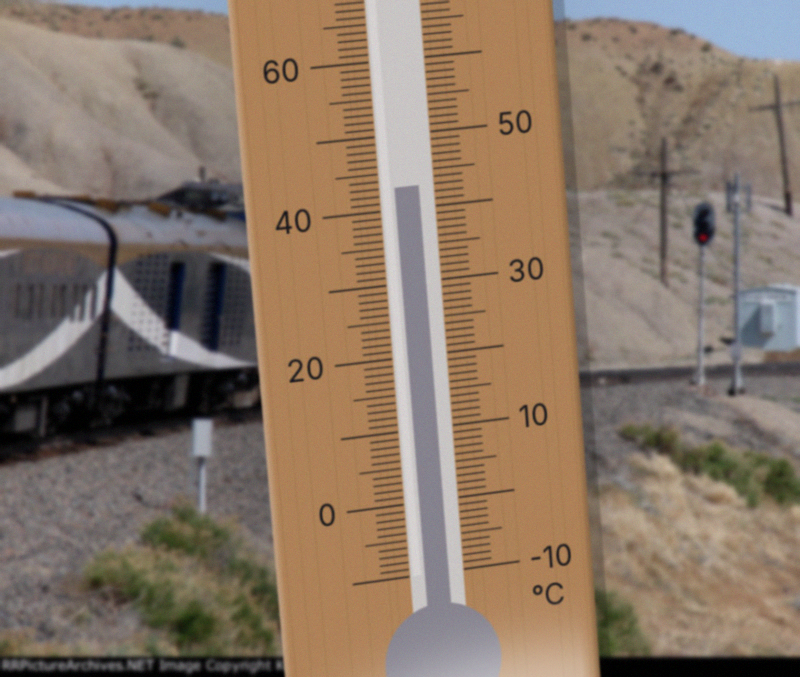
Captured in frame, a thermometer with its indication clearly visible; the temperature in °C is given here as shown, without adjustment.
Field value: 43 °C
